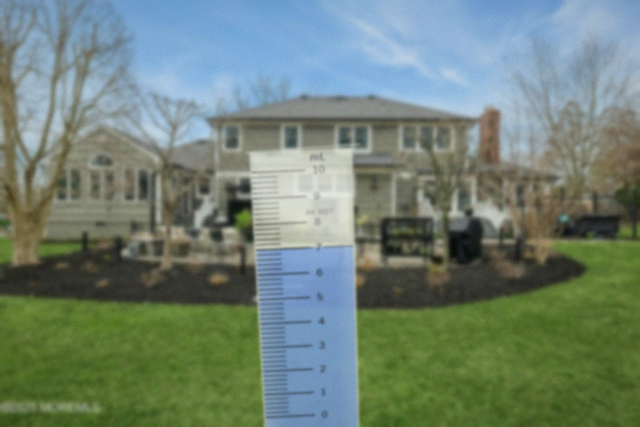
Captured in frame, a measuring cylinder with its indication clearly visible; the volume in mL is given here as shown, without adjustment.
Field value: 7 mL
